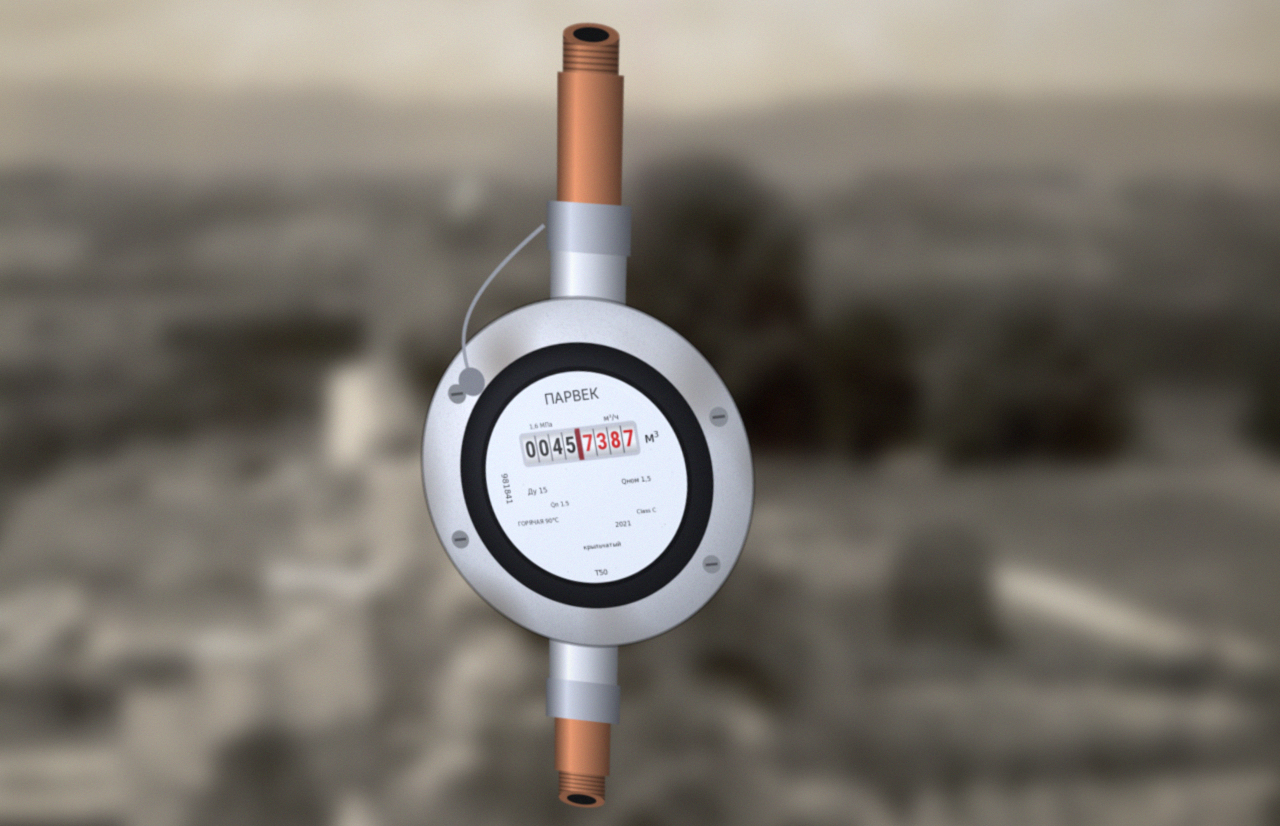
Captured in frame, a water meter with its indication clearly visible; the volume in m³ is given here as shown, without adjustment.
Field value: 45.7387 m³
